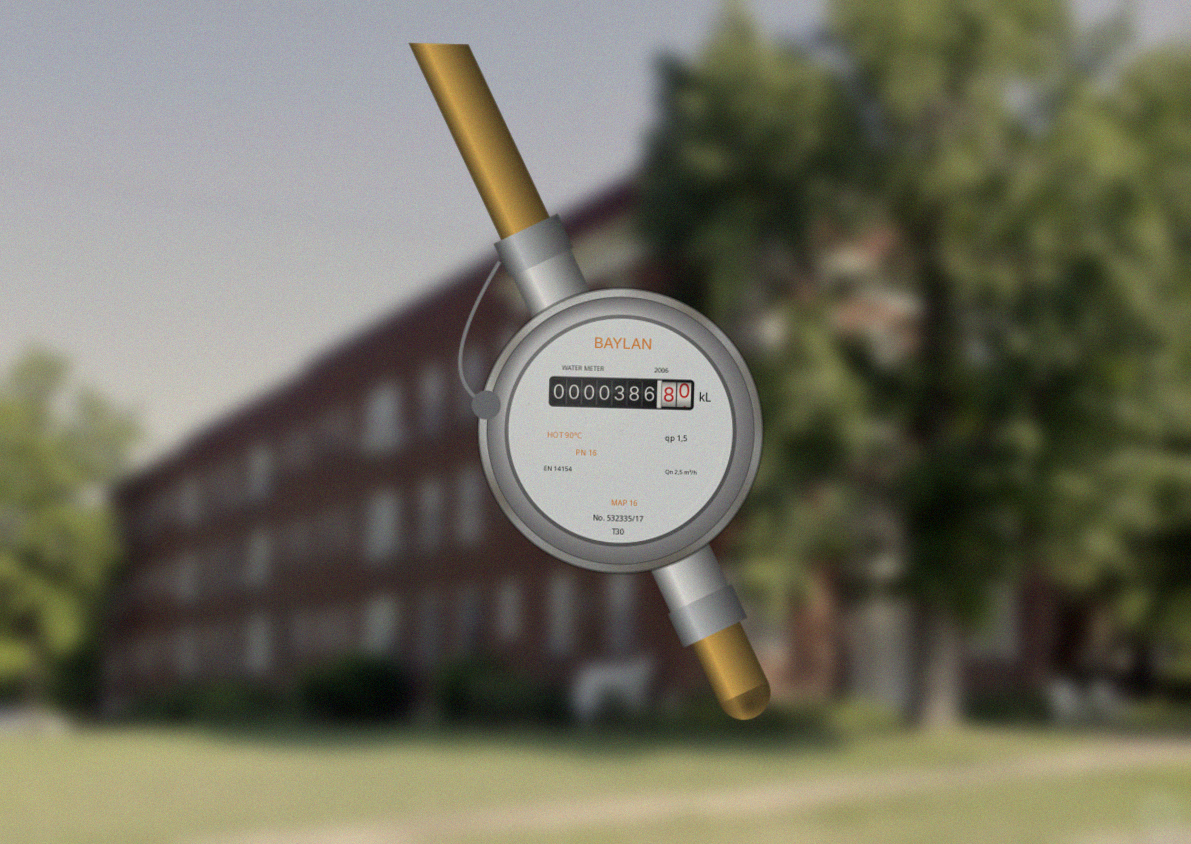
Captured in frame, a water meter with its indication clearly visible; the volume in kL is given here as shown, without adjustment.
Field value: 386.80 kL
